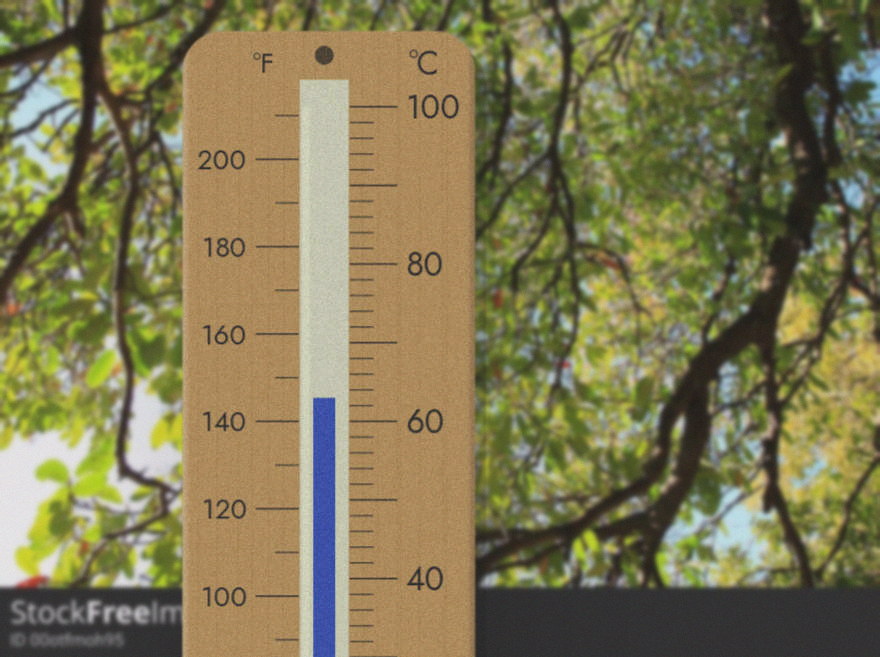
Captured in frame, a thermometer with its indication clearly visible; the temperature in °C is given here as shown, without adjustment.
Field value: 63 °C
